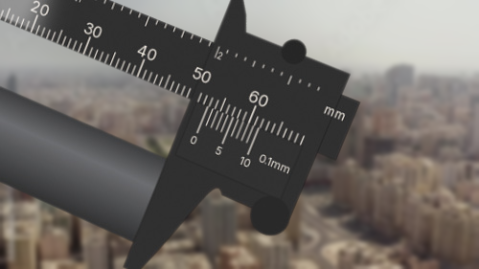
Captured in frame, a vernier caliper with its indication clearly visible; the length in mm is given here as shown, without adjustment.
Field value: 52.8 mm
